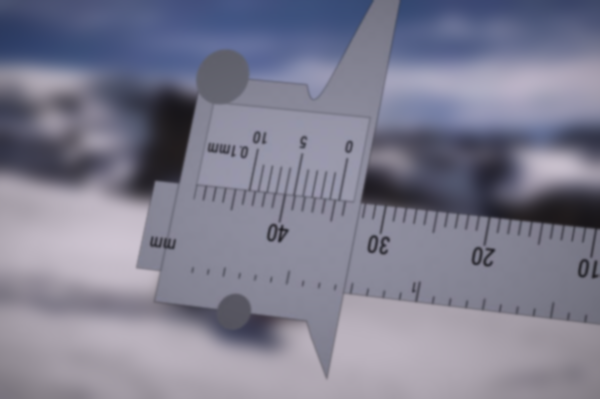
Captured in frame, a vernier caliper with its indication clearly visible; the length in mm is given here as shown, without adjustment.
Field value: 34.6 mm
